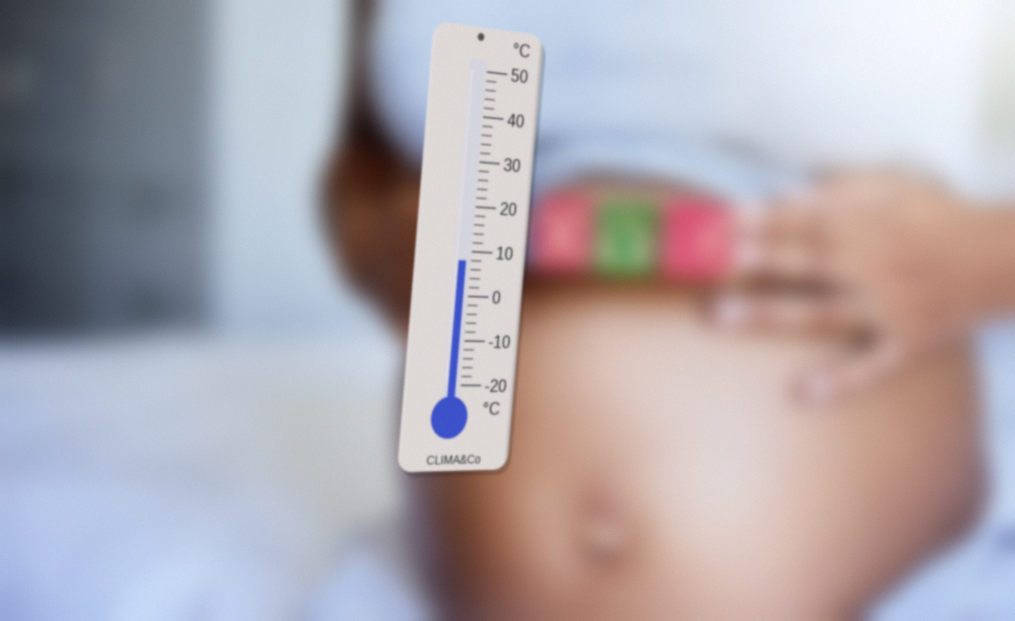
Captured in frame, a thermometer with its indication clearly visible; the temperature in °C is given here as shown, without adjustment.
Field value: 8 °C
